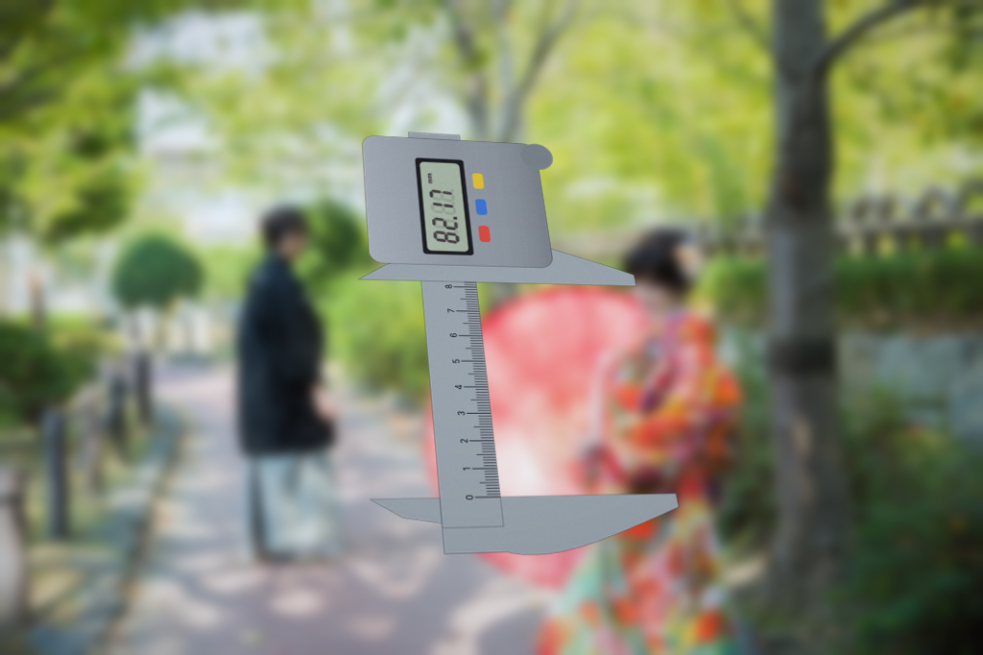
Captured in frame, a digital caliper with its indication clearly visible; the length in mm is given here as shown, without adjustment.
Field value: 82.17 mm
